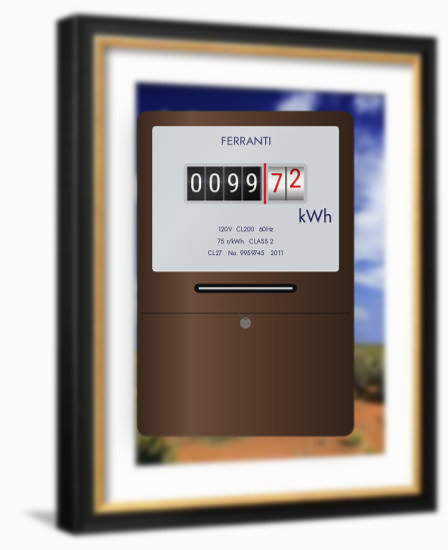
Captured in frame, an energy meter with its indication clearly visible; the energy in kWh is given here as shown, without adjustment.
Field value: 99.72 kWh
